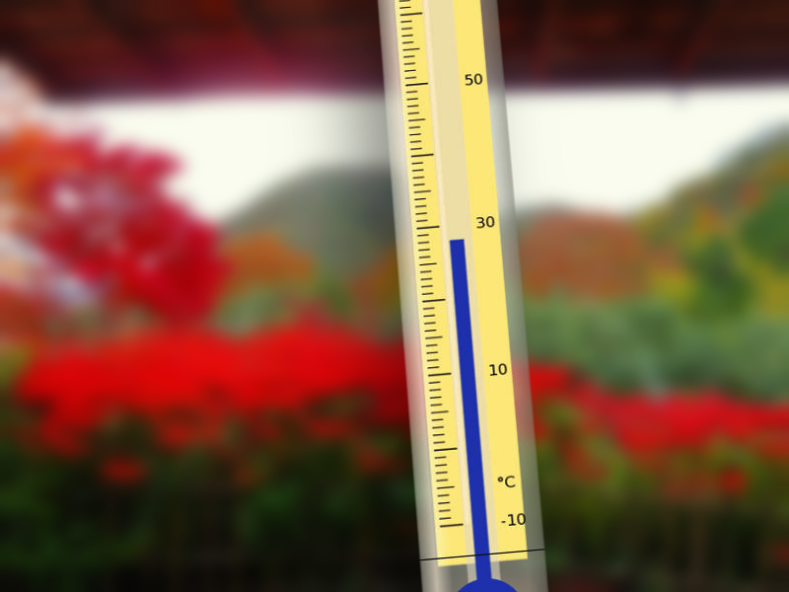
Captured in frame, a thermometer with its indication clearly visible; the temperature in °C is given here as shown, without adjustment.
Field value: 28 °C
